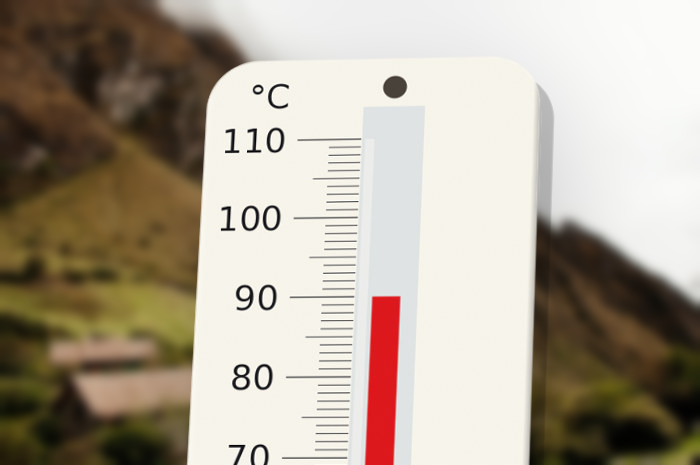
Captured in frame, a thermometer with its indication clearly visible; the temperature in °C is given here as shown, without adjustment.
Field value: 90 °C
